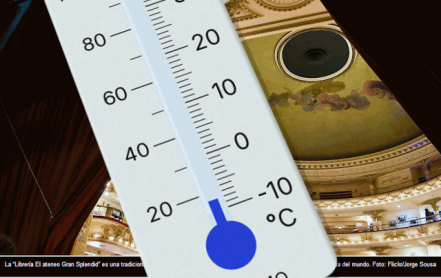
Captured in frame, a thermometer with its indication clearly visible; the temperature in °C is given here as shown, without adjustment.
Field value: -8 °C
